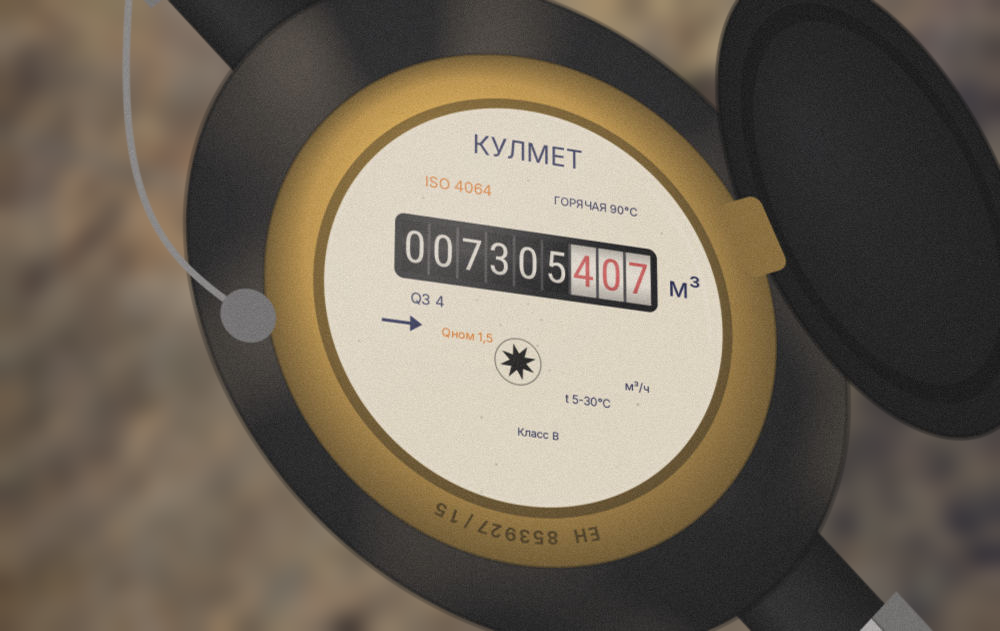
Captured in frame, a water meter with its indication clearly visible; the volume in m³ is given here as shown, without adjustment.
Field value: 7305.407 m³
